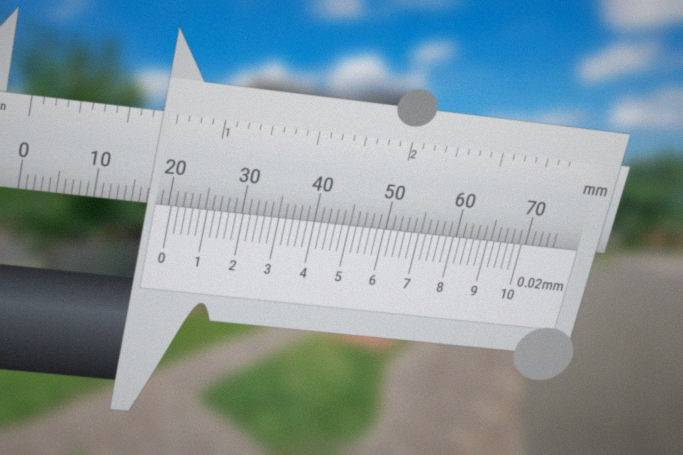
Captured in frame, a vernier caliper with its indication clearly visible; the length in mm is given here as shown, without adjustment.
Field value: 20.4 mm
